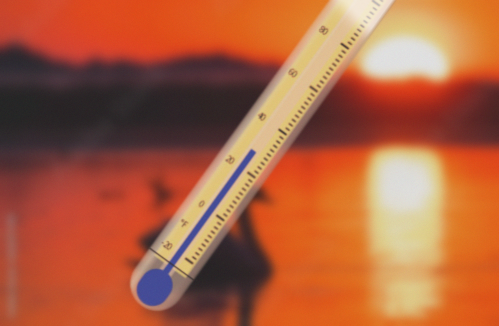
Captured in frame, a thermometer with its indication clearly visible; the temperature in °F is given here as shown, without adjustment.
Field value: 28 °F
